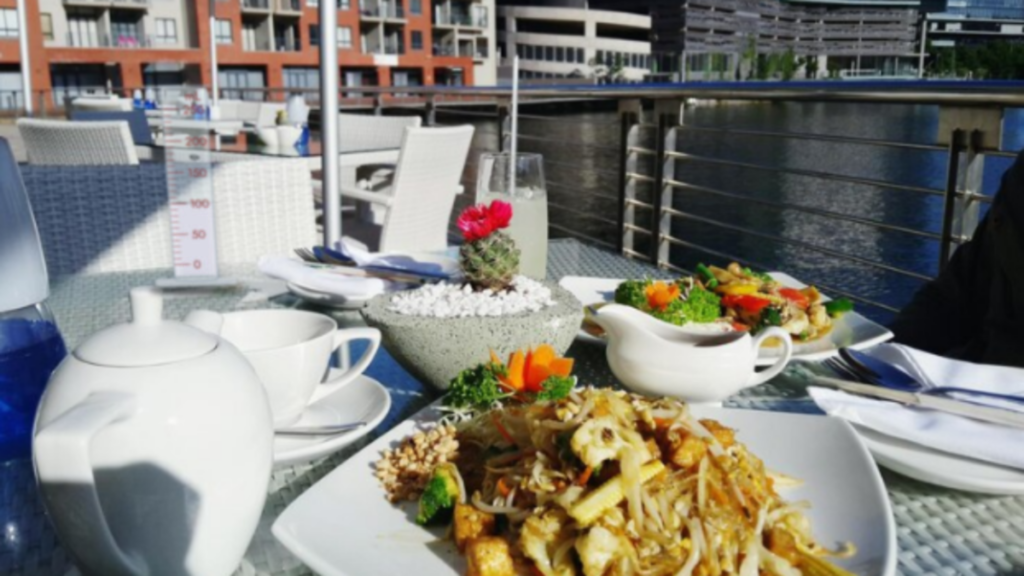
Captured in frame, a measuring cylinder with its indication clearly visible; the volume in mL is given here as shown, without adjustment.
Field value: 100 mL
